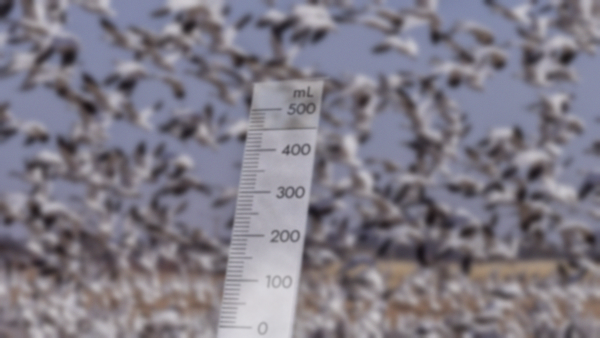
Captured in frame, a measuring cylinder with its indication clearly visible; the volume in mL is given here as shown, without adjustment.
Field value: 450 mL
